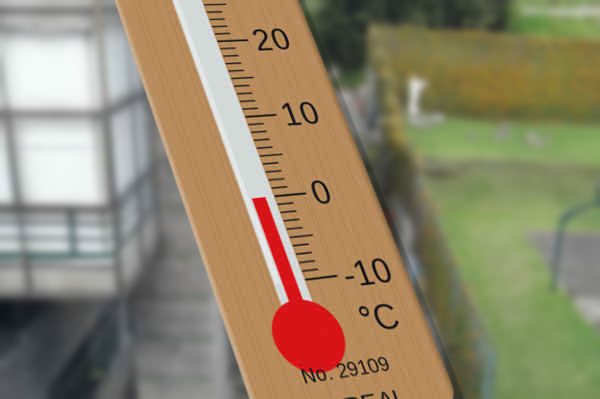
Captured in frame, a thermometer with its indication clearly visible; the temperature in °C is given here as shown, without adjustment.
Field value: 0 °C
